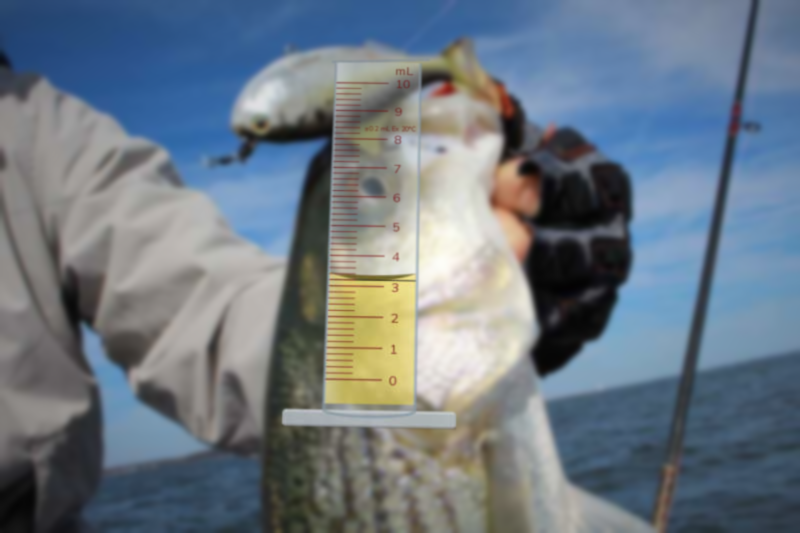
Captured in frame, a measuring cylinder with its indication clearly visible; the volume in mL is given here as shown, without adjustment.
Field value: 3.2 mL
